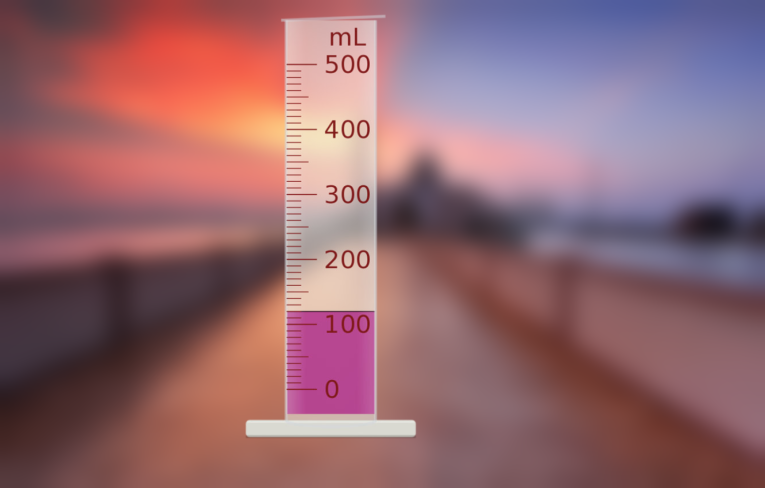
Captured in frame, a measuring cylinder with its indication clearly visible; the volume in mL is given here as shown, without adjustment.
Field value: 120 mL
